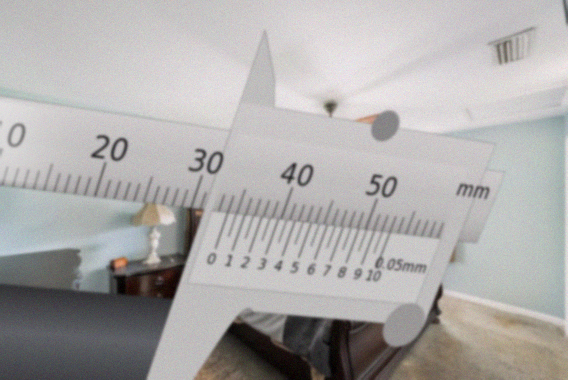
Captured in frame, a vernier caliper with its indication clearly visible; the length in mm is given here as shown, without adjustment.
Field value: 34.0 mm
